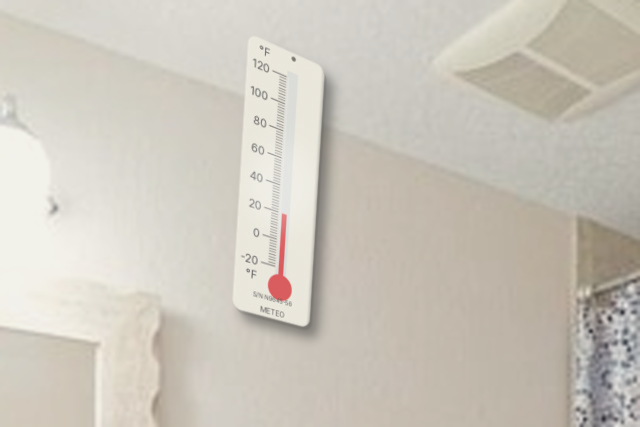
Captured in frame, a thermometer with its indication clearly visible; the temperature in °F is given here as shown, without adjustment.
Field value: 20 °F
